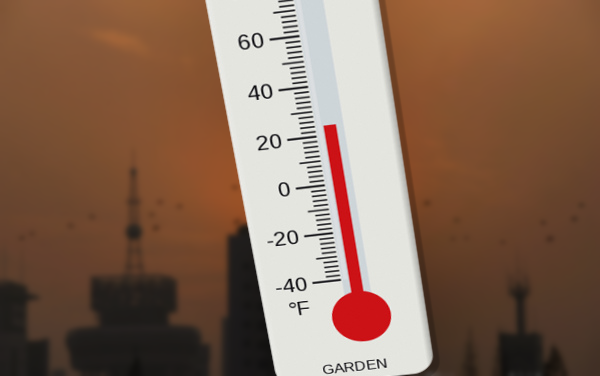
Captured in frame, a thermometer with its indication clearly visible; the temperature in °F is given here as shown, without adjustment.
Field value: 24 °F
